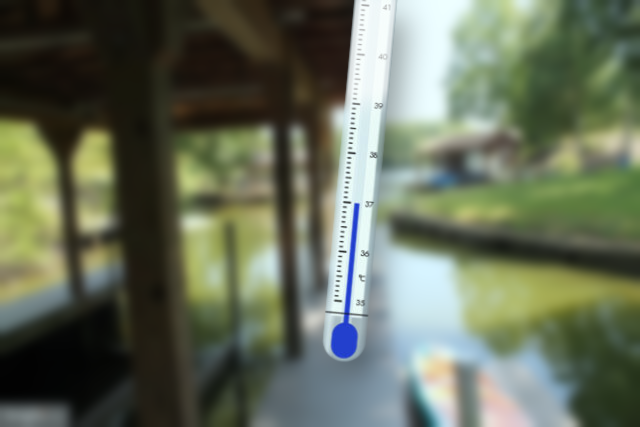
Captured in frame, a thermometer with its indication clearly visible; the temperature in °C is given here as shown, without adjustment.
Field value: 37 °C
